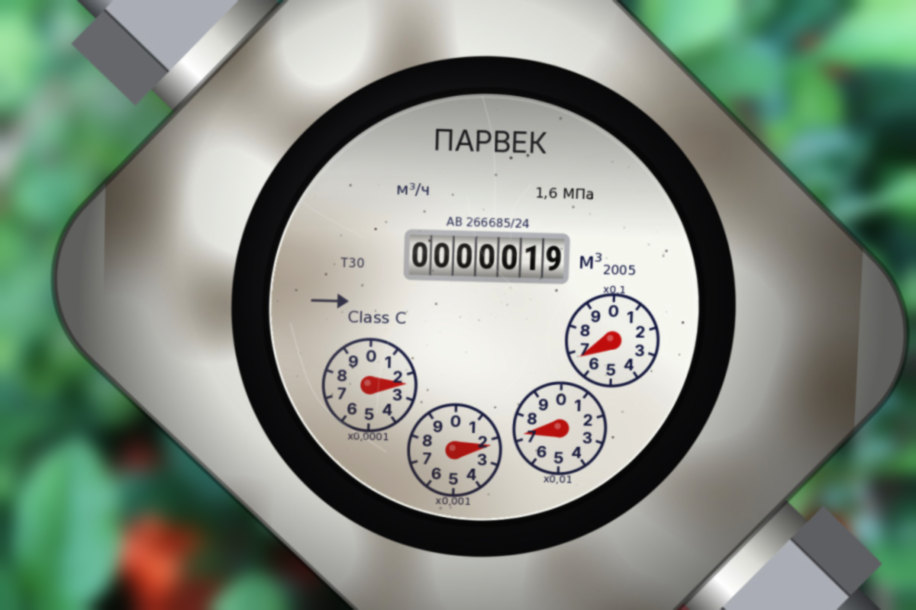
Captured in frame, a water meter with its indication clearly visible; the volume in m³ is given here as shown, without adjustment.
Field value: 19.6722 m³
